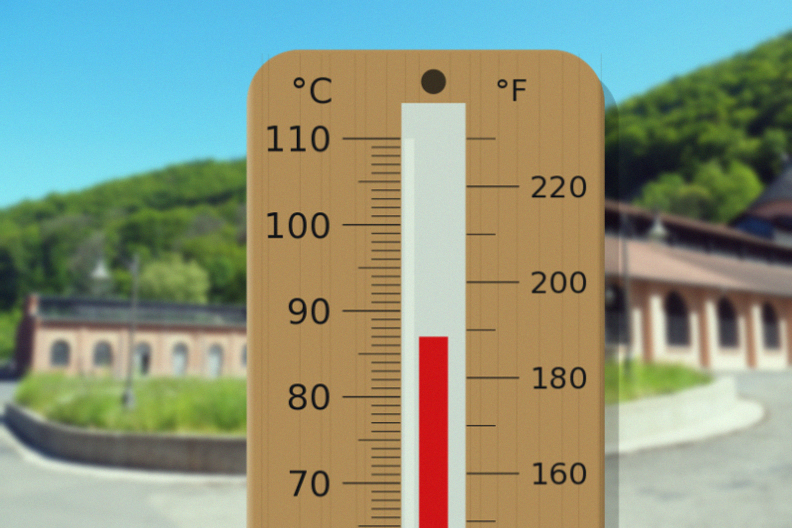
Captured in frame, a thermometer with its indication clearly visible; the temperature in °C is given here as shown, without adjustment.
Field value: 87 °C
